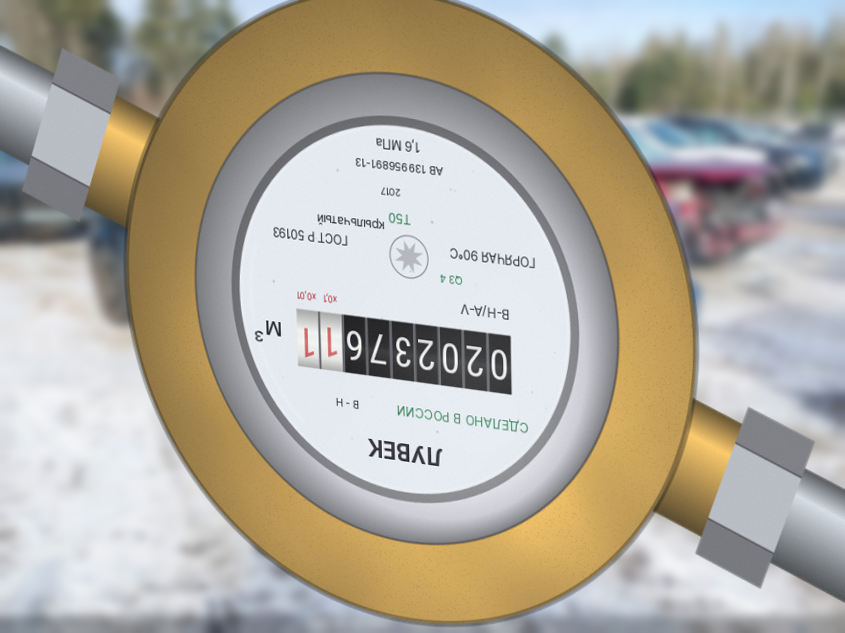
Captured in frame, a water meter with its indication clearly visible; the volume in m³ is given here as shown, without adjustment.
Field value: 202376.11 m³
